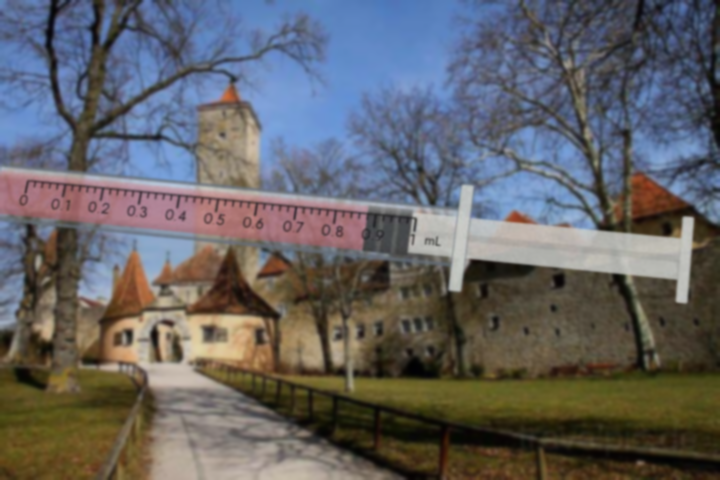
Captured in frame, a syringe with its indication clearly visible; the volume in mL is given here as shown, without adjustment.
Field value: 0.88 mL
